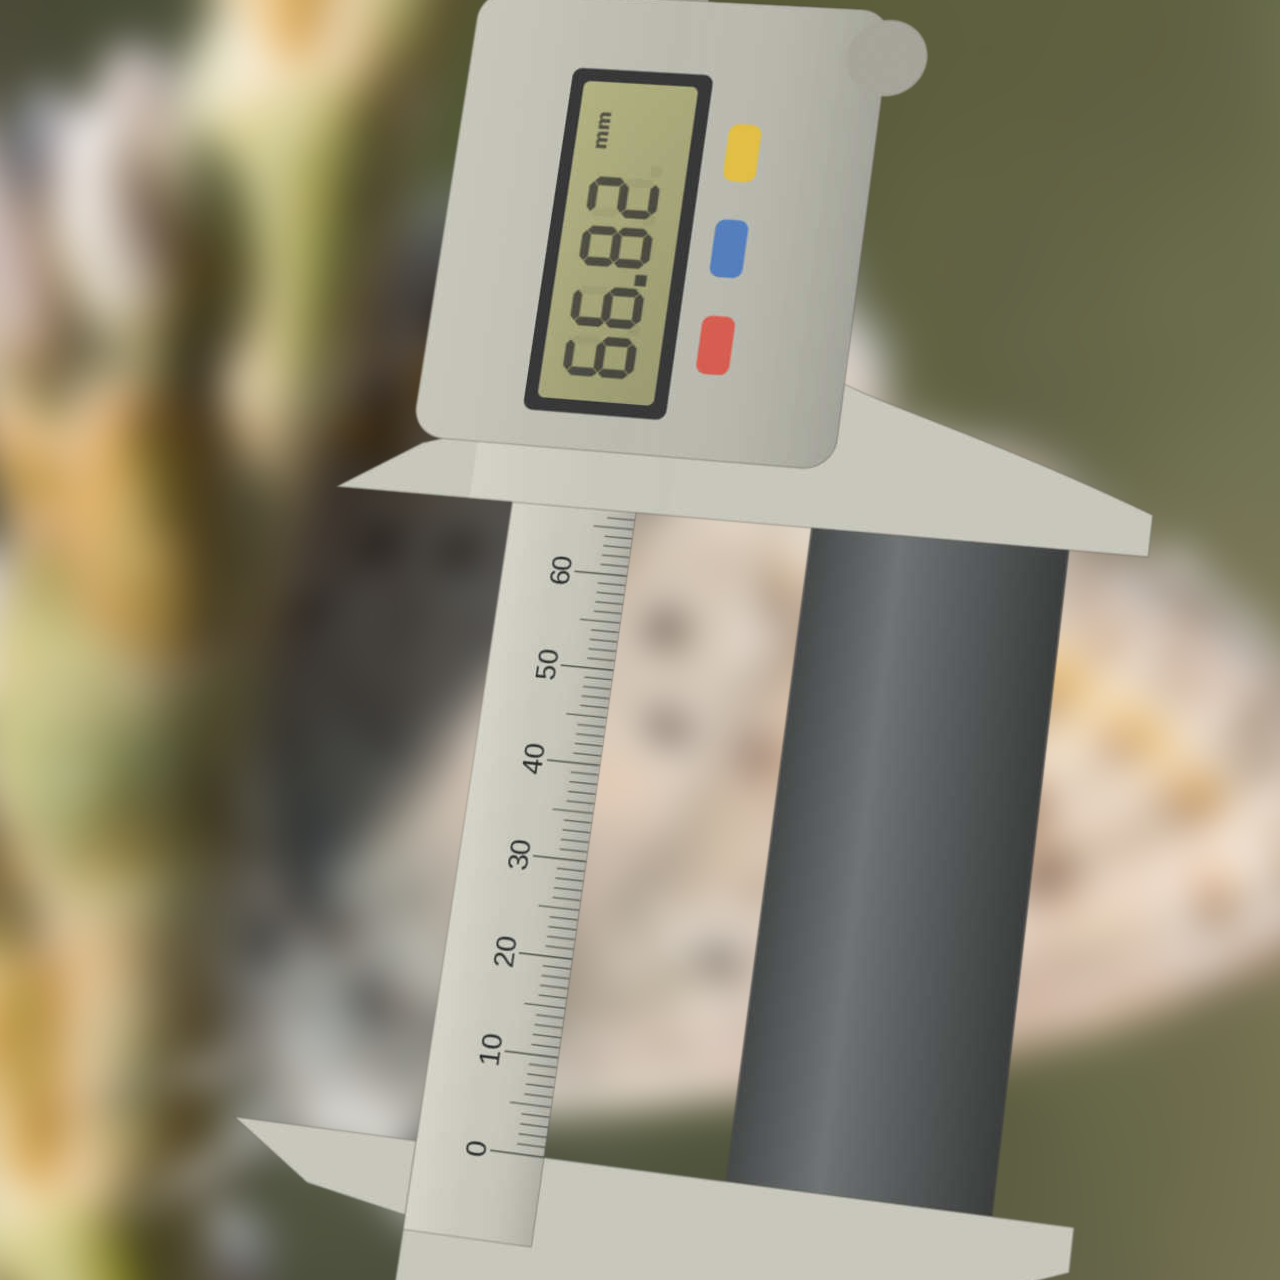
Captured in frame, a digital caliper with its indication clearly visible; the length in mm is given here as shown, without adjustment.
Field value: 66.82 mm
